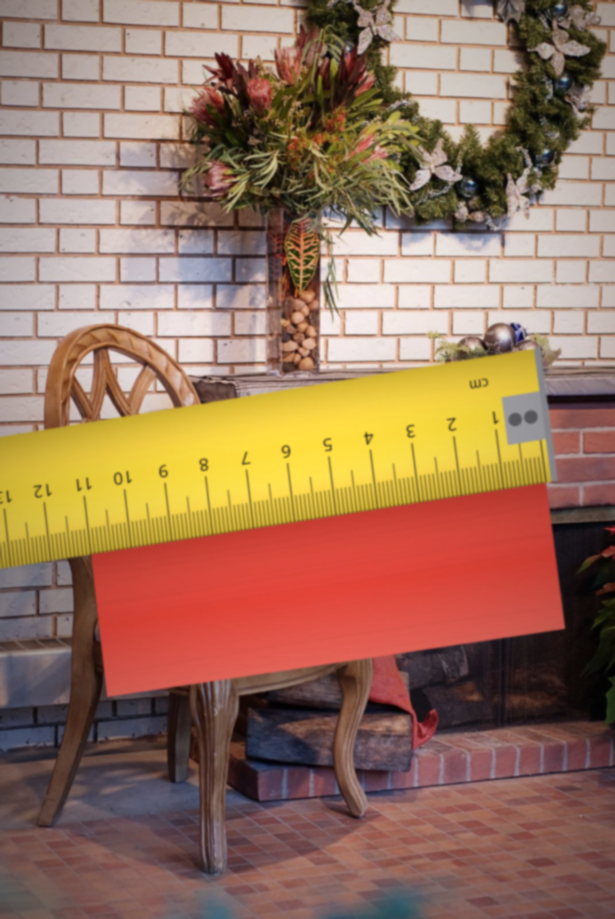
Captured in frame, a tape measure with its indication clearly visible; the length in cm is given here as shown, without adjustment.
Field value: 11 cm
